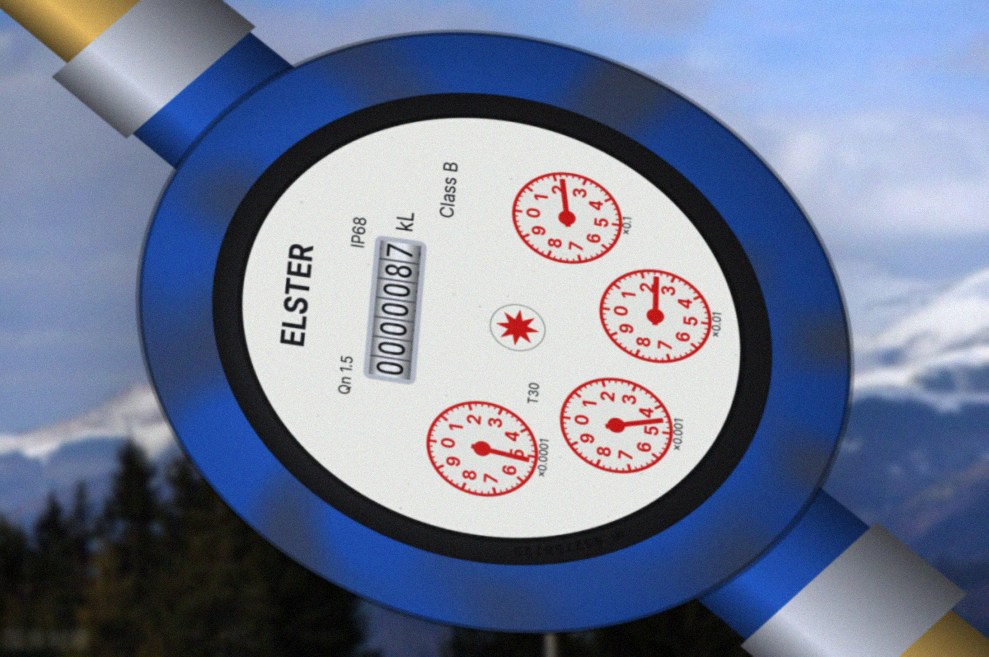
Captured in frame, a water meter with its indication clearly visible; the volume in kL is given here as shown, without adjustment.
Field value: 87.2245 kL
